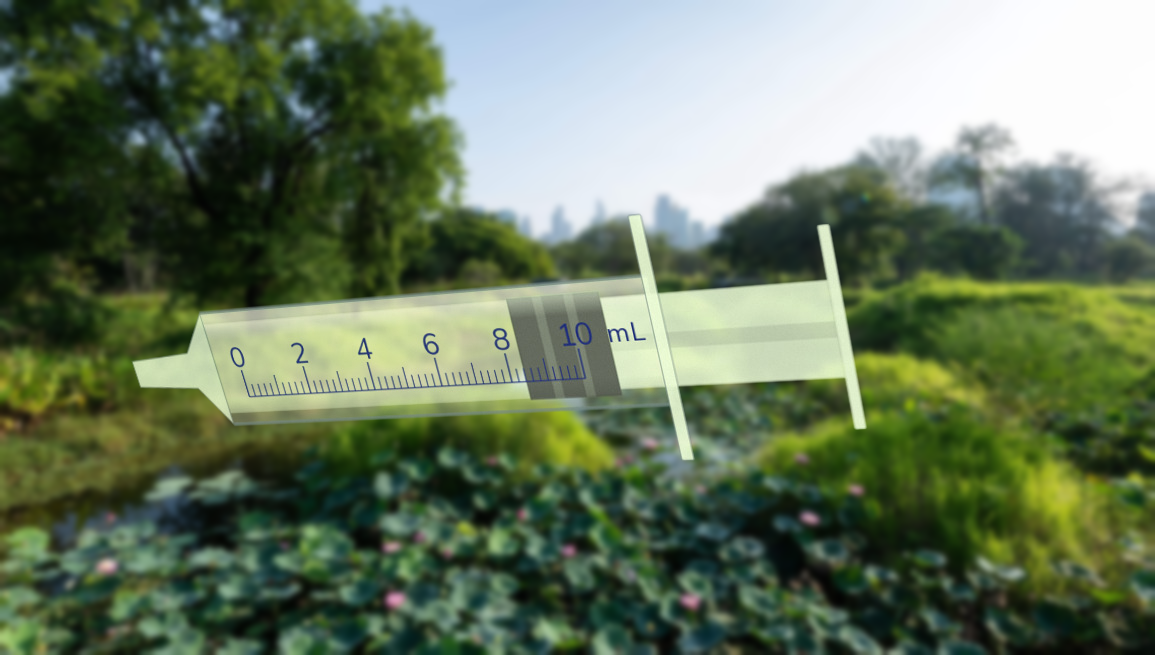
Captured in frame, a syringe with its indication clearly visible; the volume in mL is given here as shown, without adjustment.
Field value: 8.4 mL
